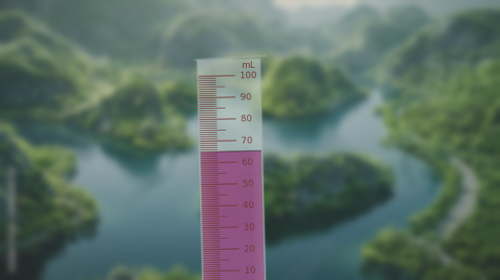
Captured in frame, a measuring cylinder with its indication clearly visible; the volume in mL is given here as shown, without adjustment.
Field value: 65 mL
